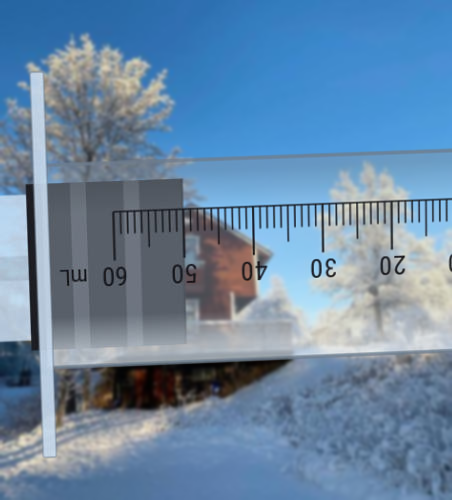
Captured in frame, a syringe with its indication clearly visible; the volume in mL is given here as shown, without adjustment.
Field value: 50 mL
